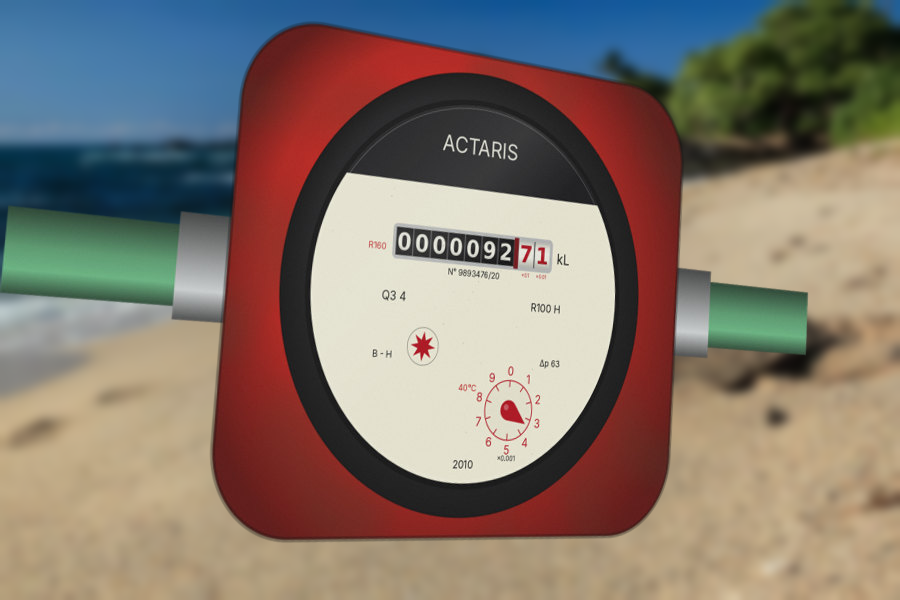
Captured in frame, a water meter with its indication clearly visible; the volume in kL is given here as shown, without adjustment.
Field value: 92.713 kL
